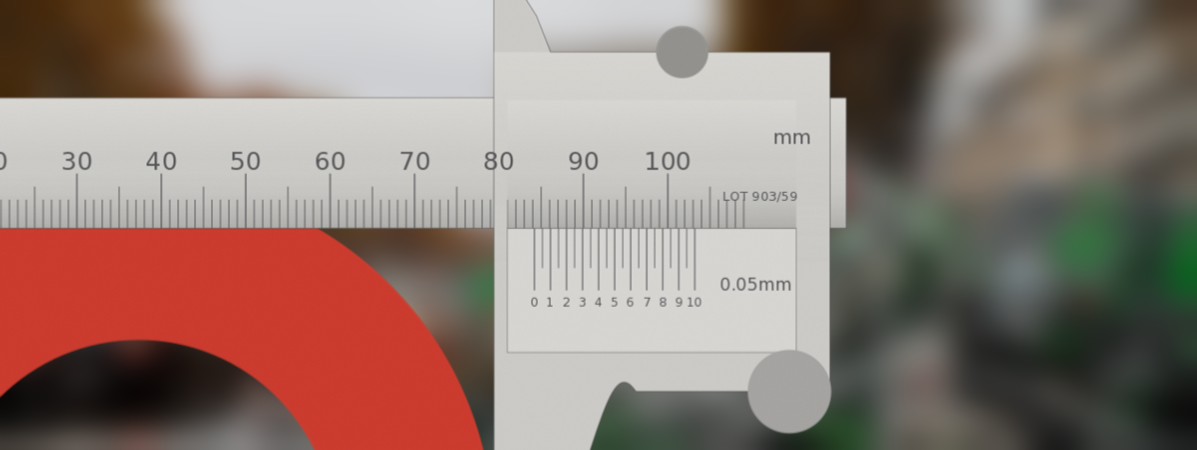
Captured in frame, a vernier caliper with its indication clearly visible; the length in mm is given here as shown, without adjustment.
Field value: 84.2 mm
